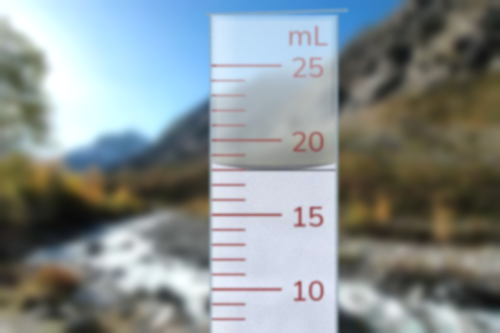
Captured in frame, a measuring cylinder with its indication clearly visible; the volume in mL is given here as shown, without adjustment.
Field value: 18 mL
